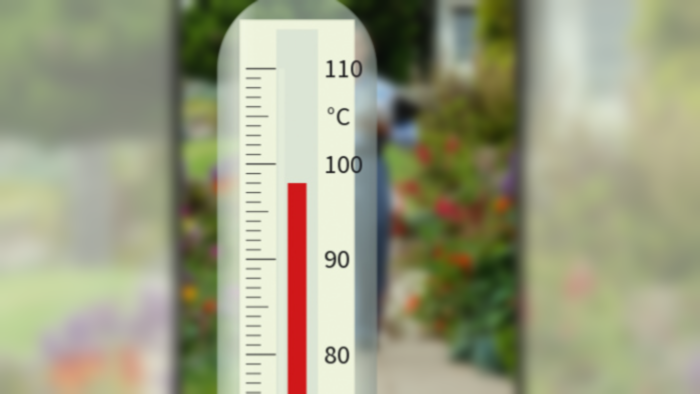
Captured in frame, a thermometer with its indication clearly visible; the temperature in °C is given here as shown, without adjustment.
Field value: 98 °C
